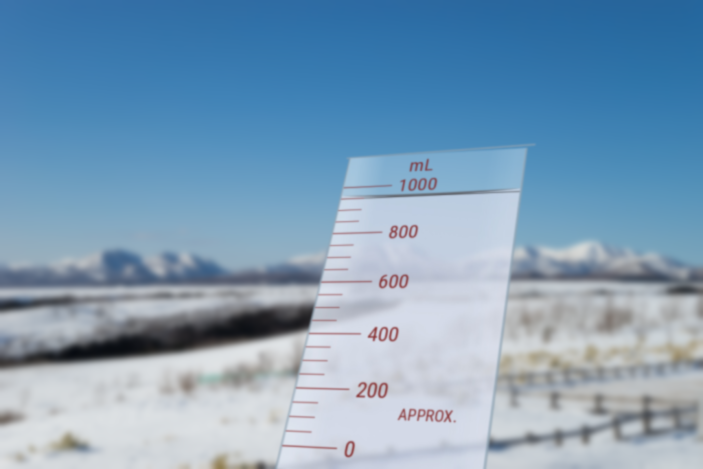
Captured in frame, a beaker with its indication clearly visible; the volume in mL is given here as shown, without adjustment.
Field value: 950 mL
